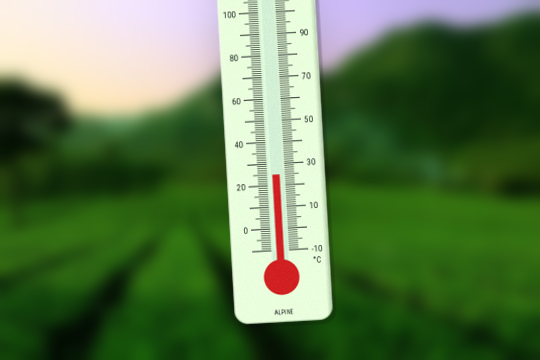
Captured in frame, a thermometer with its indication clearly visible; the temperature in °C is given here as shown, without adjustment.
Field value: 25 °C
